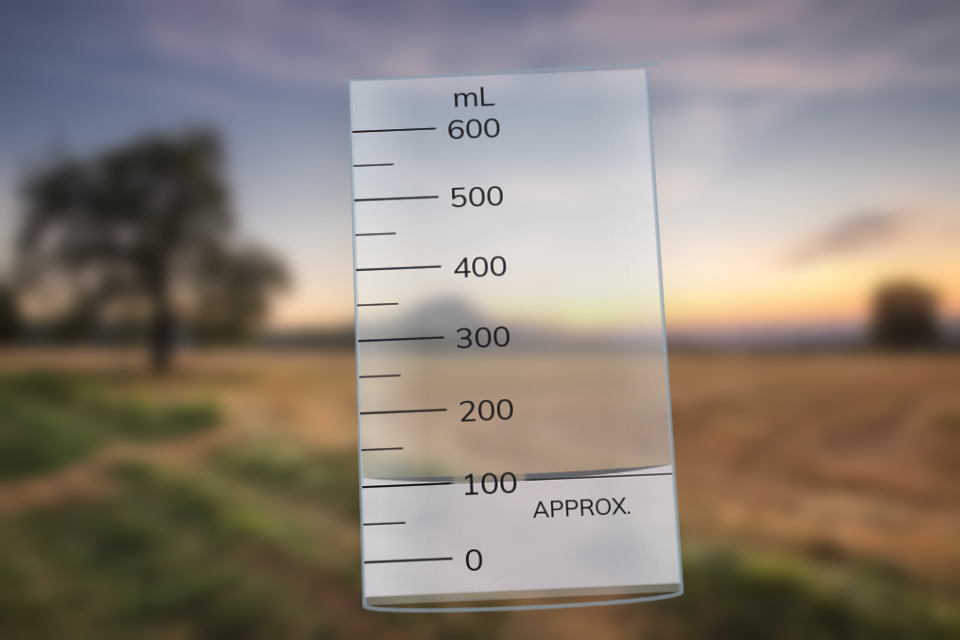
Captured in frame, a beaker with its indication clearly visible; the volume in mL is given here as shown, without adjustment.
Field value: 100 mL
